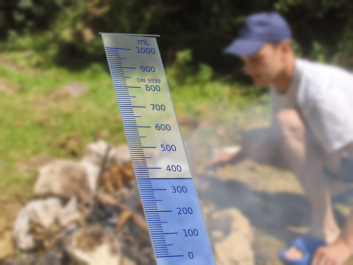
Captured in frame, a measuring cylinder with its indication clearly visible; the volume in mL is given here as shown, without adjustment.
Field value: 350 mL
